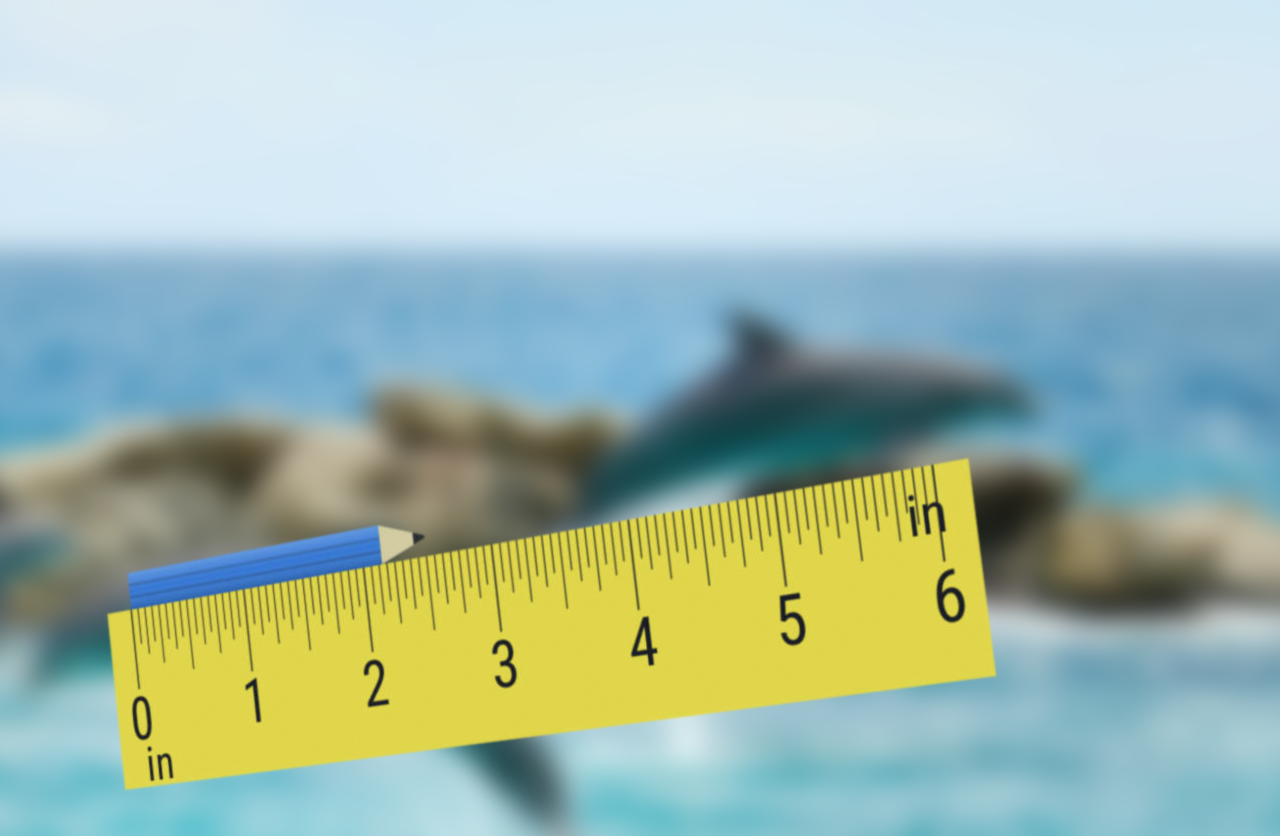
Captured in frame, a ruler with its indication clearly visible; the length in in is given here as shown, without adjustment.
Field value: 2.5 in
